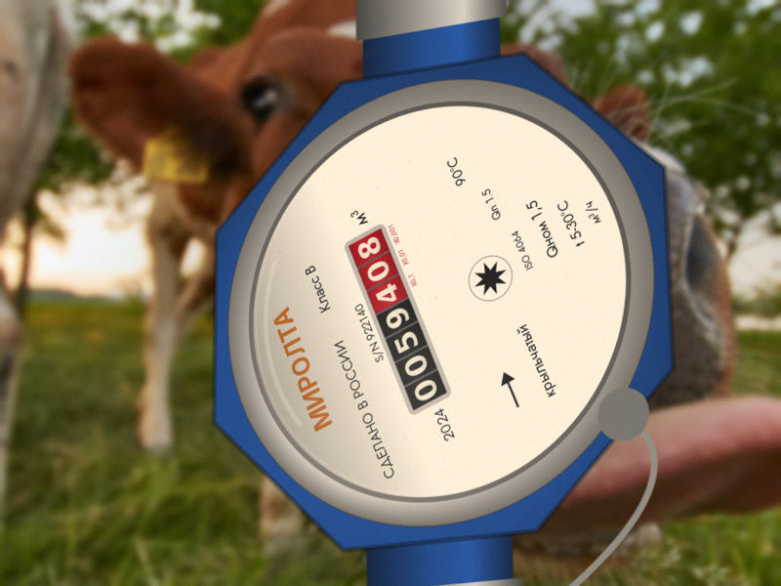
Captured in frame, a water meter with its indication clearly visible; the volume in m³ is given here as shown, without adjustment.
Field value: 59.408 m³
